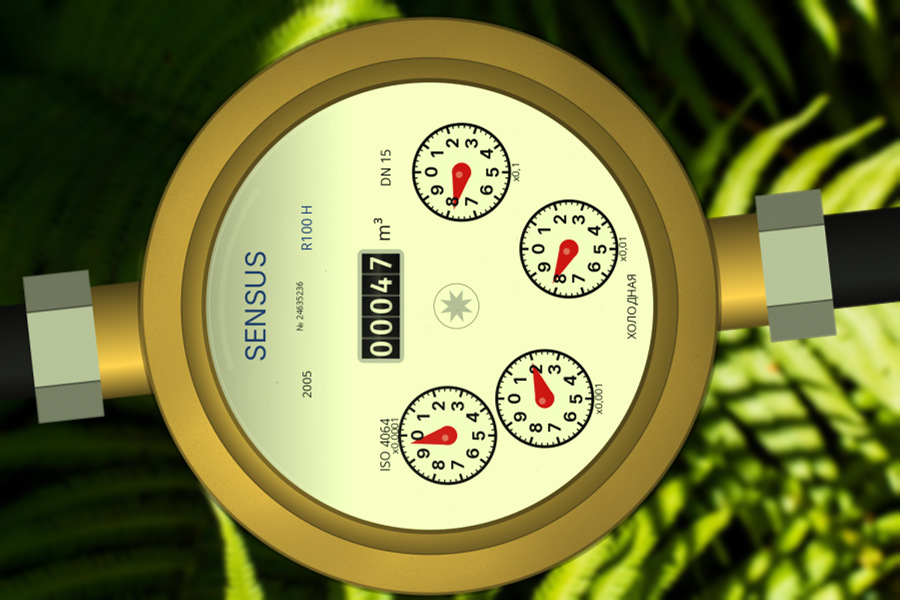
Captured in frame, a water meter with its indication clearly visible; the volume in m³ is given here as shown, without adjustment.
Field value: 47.7819 m³
